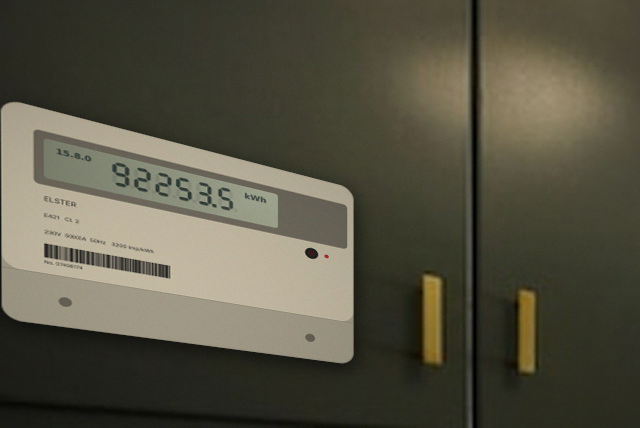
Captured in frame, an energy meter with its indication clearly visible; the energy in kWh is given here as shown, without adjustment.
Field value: 92253.5 kWh
